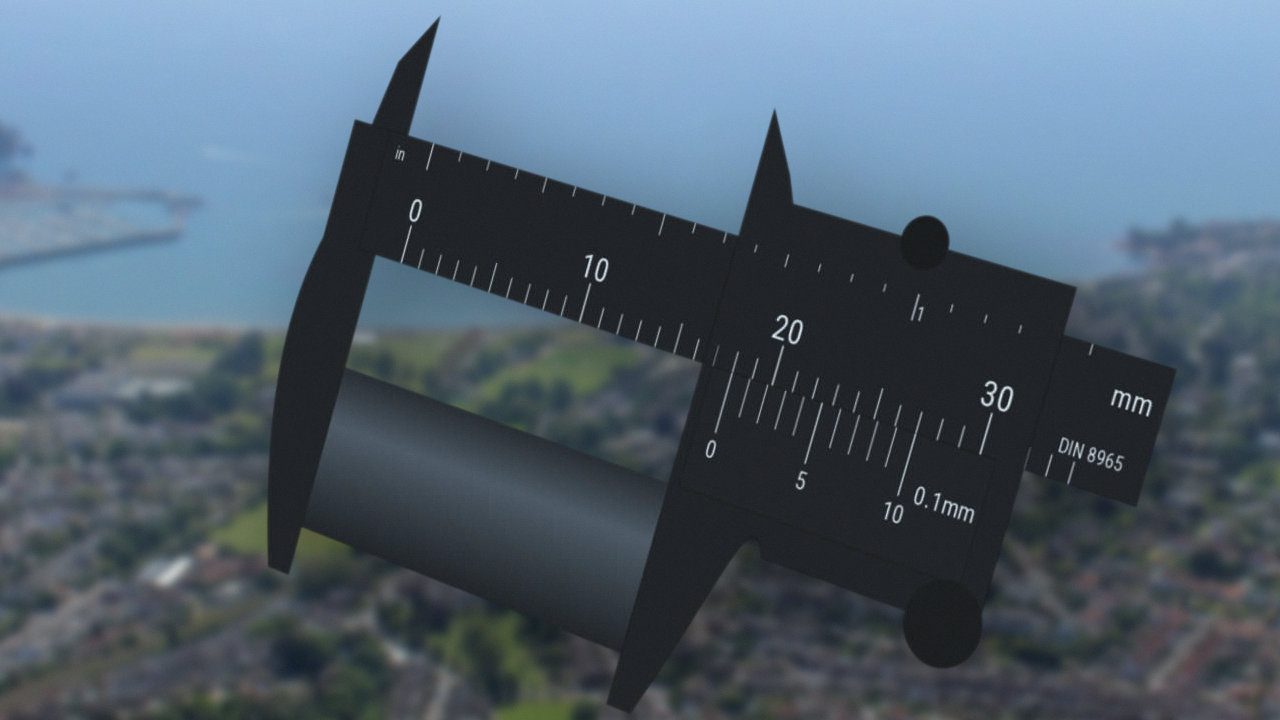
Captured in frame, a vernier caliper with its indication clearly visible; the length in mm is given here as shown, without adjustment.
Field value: 18.0 mm
